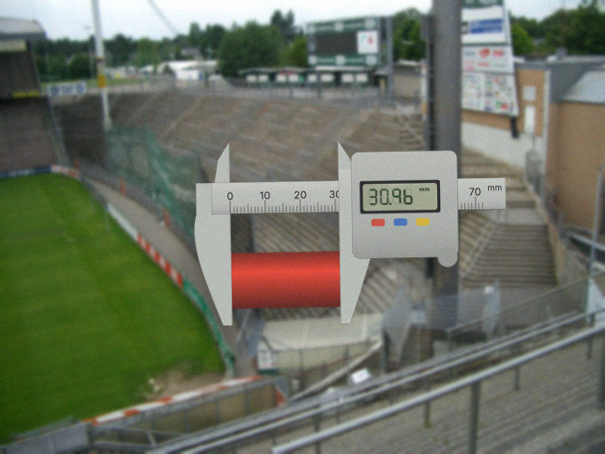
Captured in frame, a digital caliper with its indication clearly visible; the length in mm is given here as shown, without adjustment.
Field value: 30.96 mm
